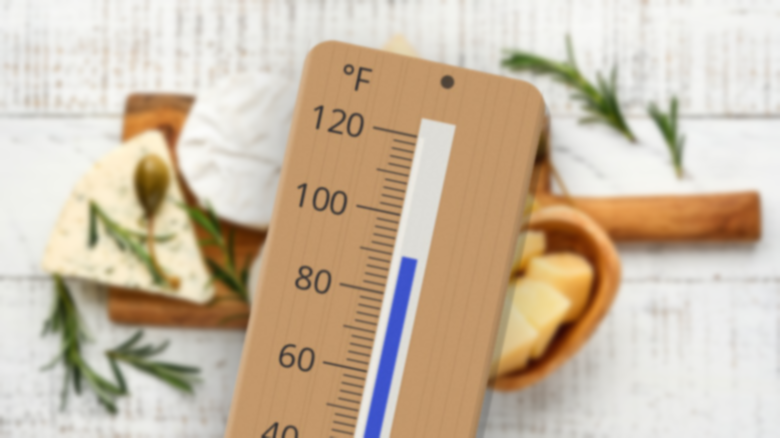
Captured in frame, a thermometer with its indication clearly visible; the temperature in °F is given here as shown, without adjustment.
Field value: 90 °F
